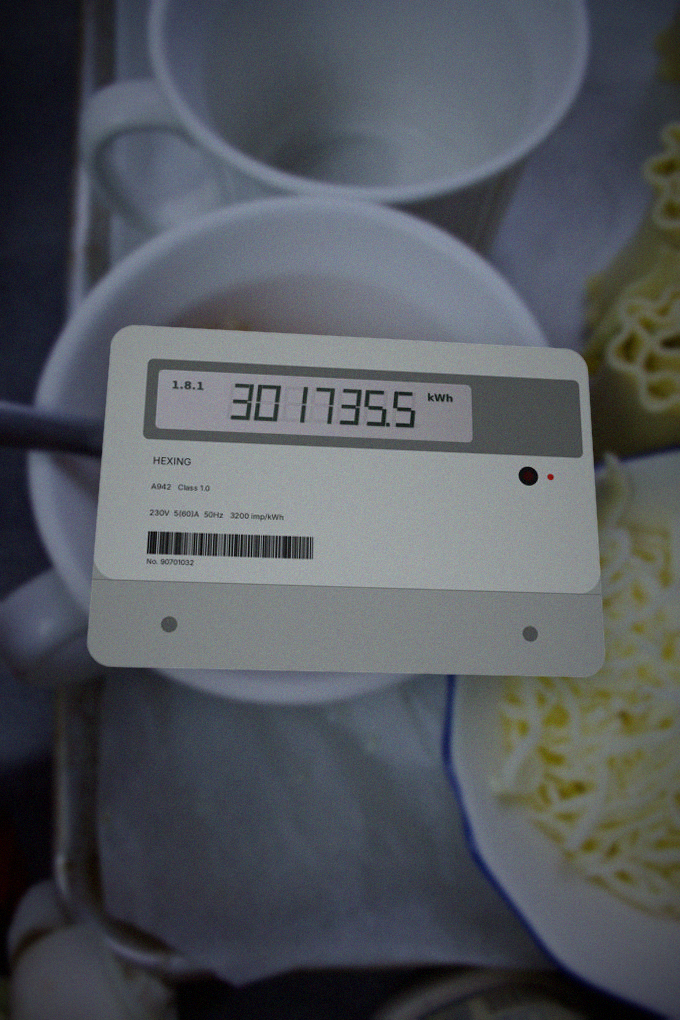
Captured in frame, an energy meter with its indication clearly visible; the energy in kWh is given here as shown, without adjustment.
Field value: 301735.5 kWh
